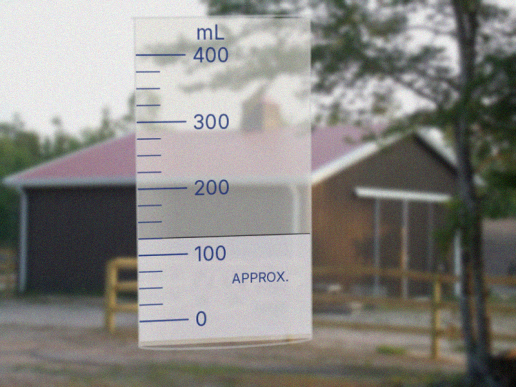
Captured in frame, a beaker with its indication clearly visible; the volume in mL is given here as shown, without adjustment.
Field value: 125 mL
